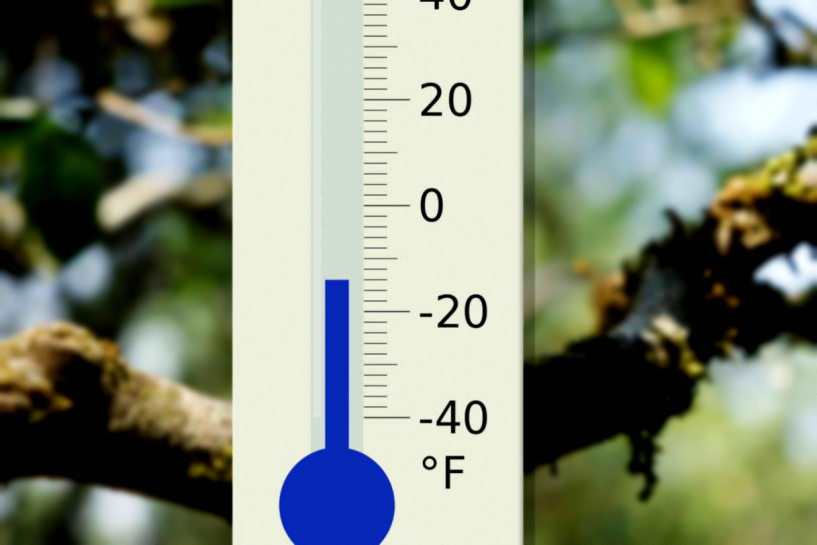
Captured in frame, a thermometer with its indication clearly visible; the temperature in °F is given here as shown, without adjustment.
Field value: -14 °F
